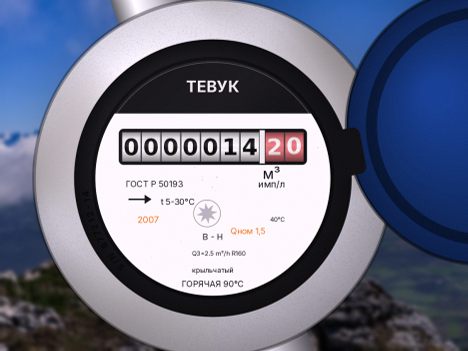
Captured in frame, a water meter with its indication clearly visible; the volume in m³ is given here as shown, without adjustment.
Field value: 14.20 m³
